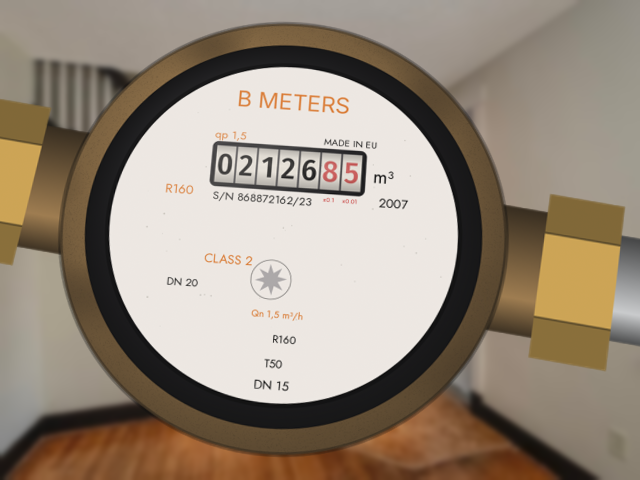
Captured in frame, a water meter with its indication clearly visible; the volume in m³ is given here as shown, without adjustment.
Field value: 2126.85 m³
